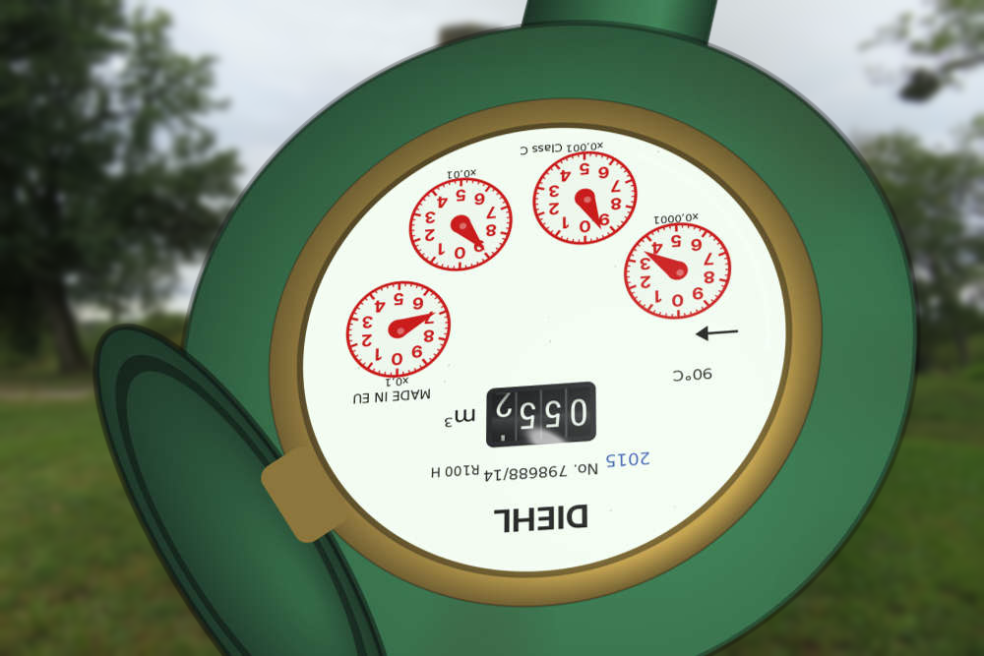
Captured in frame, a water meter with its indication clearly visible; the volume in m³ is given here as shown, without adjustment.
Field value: 551.6893 m³
